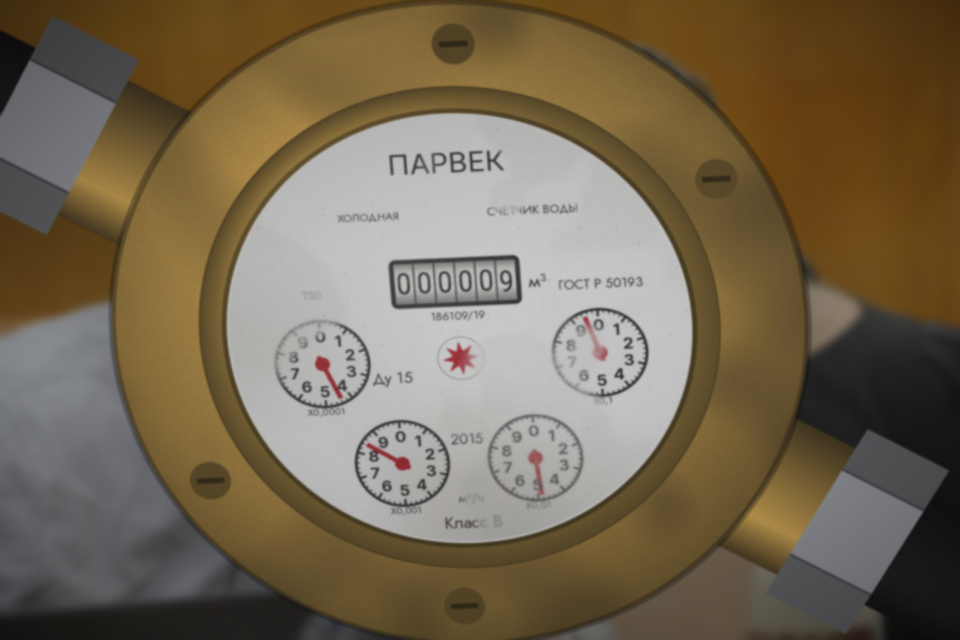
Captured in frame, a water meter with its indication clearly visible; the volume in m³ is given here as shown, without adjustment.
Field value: 8.9484 m³
